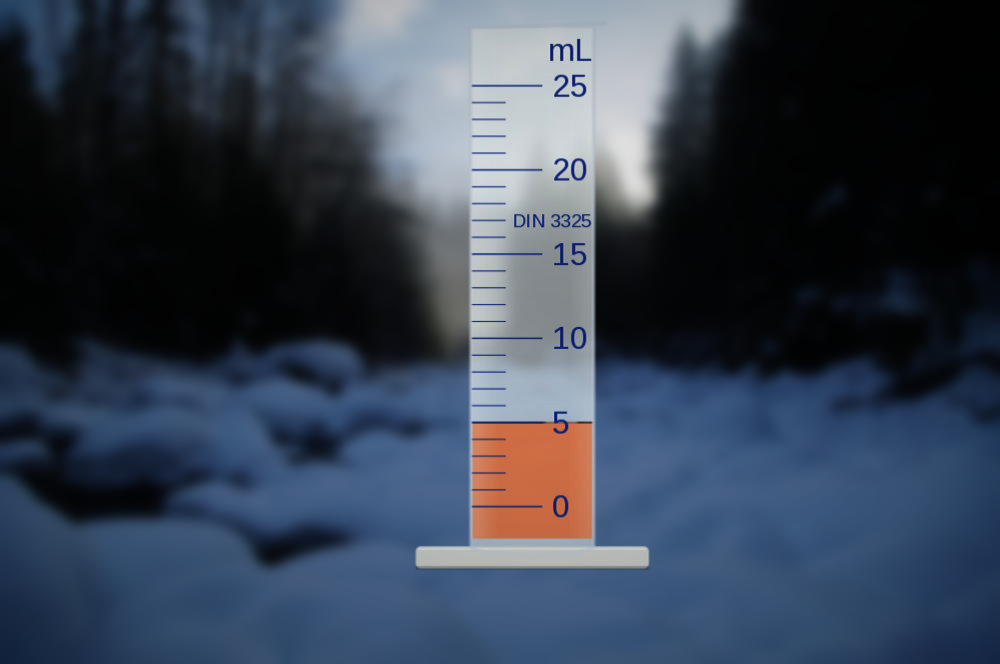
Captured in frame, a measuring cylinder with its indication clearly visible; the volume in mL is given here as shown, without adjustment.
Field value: 5 mL
